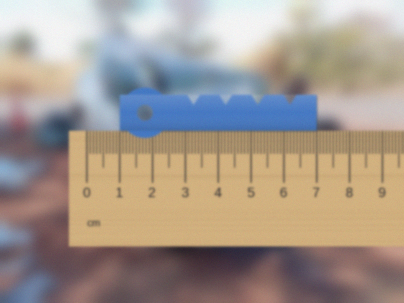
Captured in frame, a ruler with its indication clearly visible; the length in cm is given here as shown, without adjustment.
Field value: 6 cm
